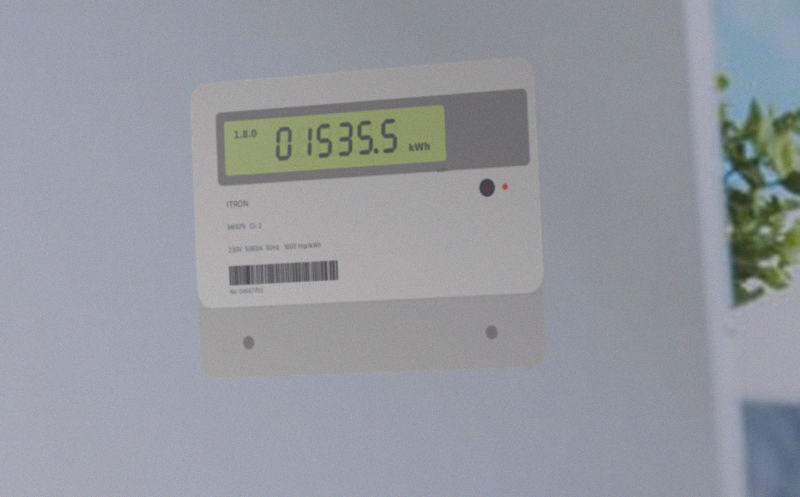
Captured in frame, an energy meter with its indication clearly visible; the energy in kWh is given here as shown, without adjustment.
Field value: 1535.5 kWh
